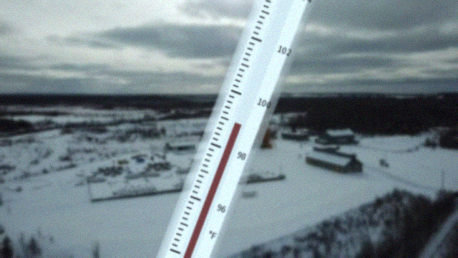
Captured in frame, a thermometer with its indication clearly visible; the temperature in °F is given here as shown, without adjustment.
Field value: 99 °F
